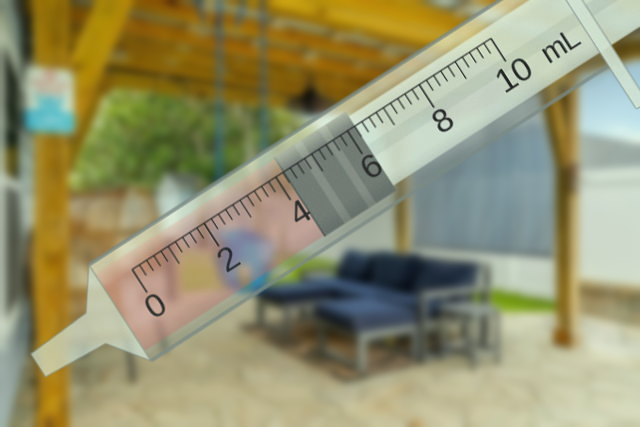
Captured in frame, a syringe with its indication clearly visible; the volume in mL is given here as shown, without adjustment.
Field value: 4.2 mL
